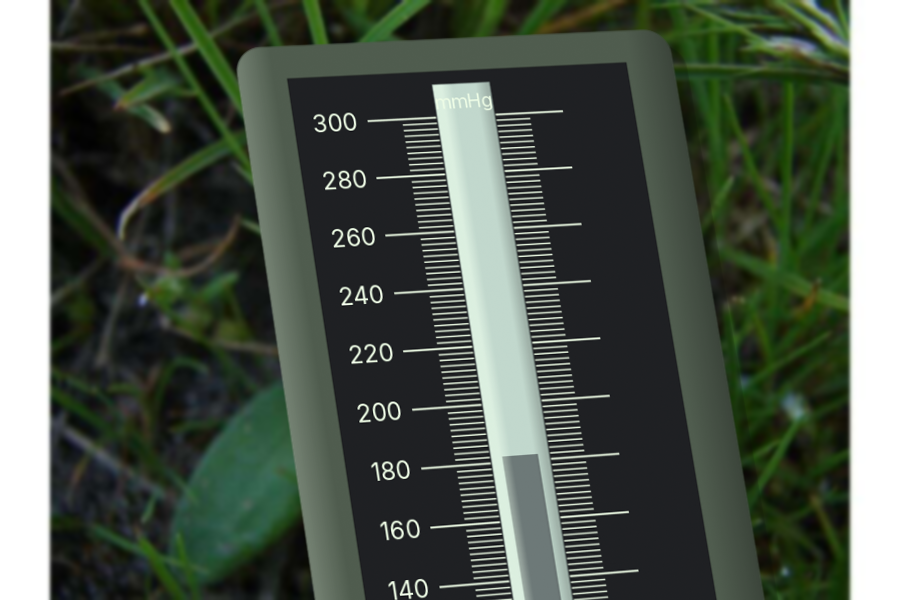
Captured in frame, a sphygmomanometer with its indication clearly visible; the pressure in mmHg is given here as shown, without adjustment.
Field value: 182 mmHg
